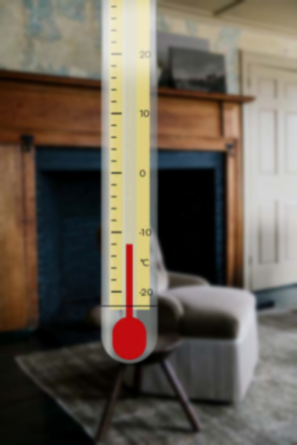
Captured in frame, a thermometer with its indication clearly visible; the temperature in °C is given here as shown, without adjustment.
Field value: -12 °C
